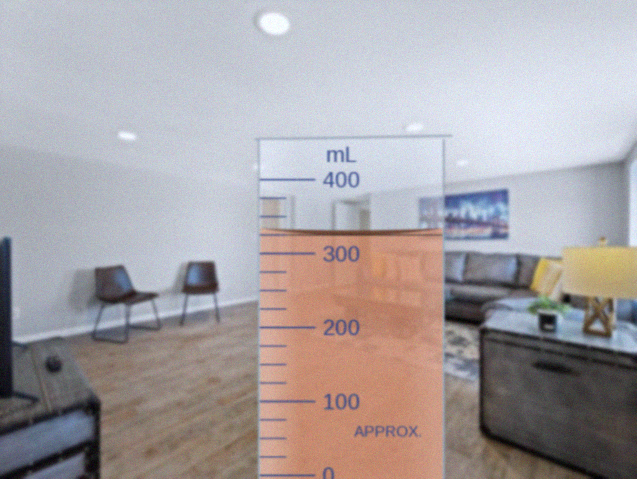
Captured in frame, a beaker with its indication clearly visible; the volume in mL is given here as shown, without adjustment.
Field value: 325 mL
